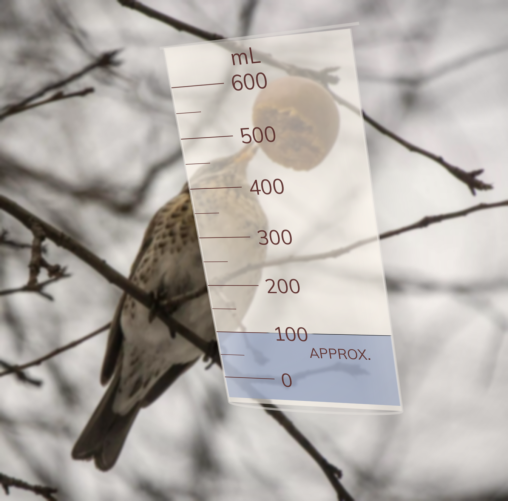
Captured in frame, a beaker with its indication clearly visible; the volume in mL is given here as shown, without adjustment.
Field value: 100 mL
